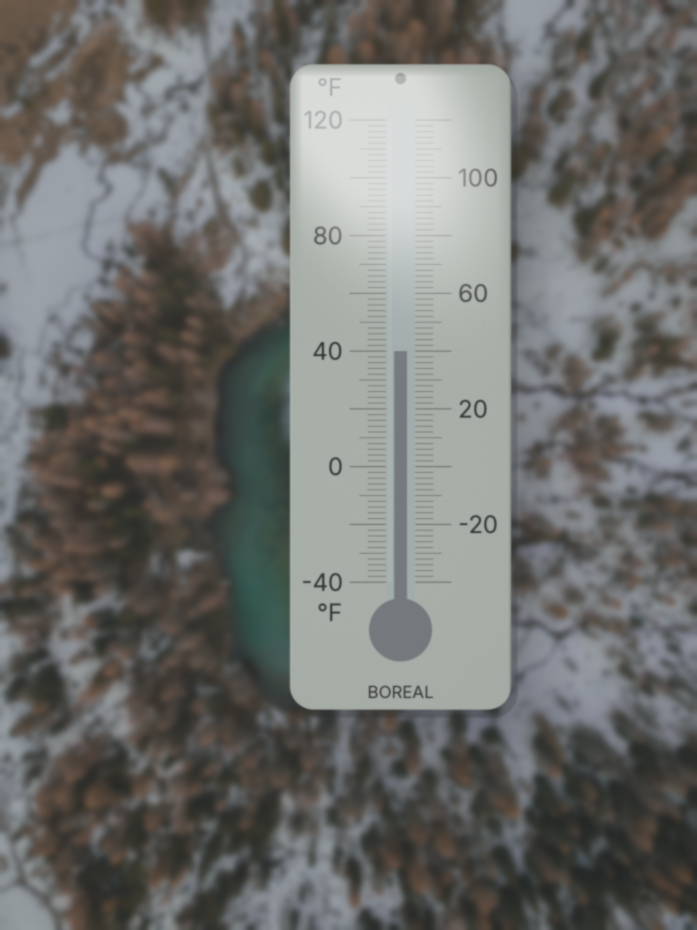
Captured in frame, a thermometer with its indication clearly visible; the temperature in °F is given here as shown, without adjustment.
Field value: 40 °F
